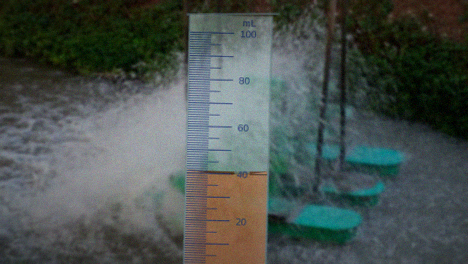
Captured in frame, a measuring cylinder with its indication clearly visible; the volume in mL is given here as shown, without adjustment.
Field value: 40 mL
